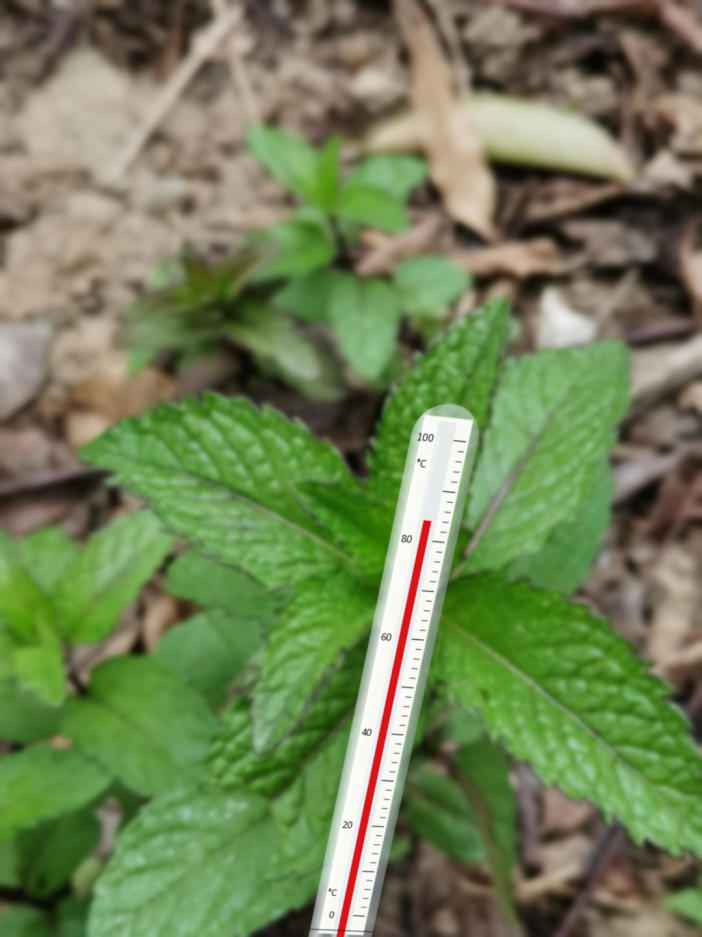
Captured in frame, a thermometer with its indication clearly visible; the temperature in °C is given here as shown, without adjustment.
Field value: 84 °C
